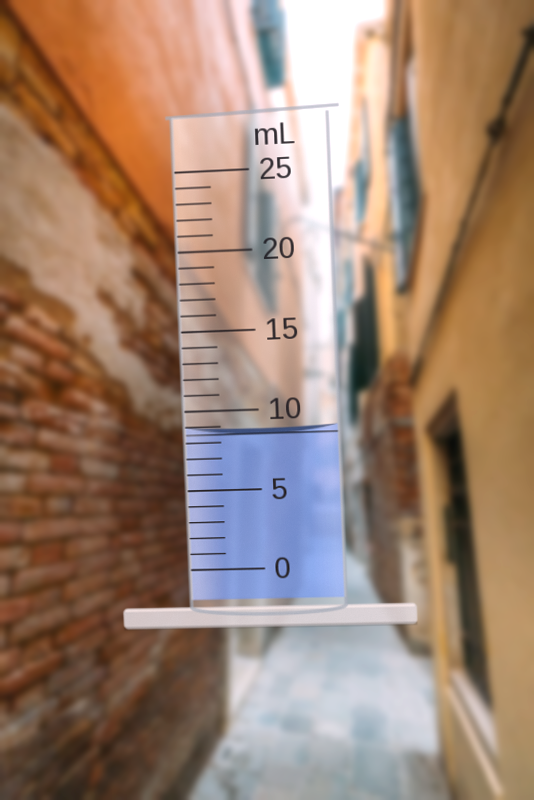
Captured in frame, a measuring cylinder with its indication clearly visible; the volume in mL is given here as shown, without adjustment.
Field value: 8.5 mL
